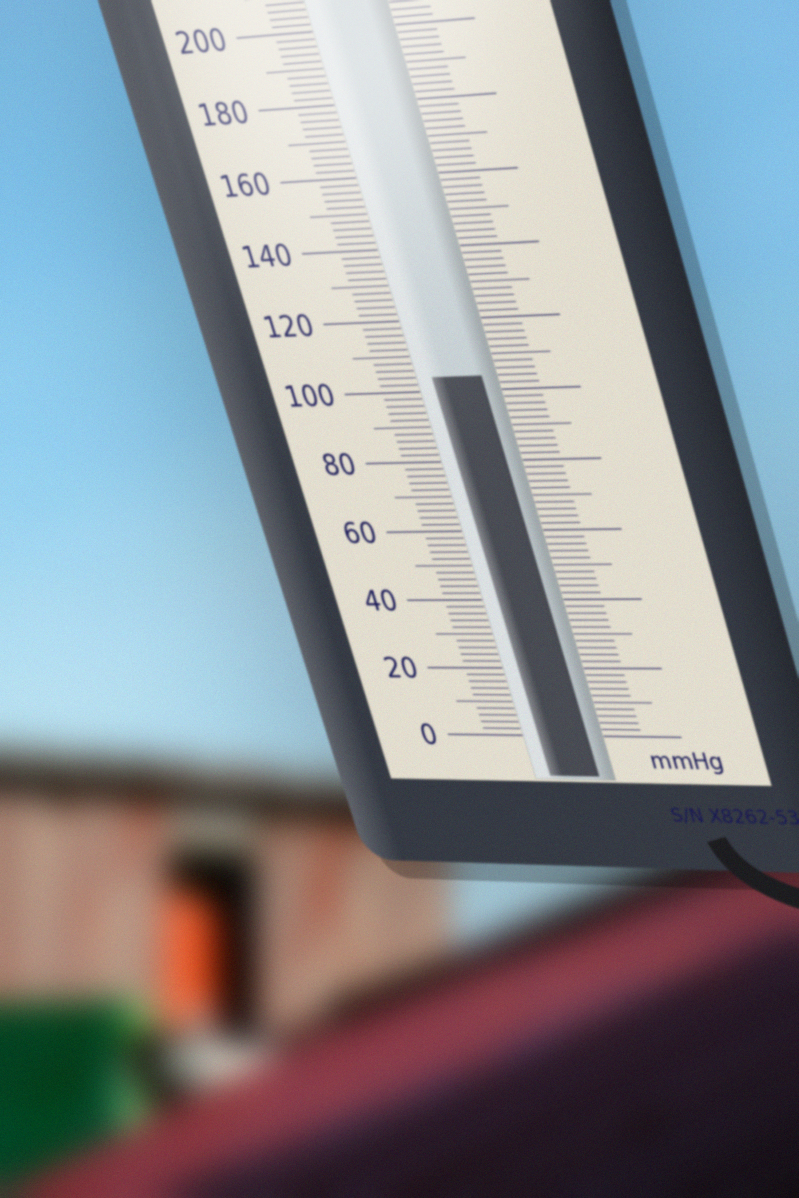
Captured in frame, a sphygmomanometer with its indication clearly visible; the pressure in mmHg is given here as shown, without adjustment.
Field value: 104 mmHg
